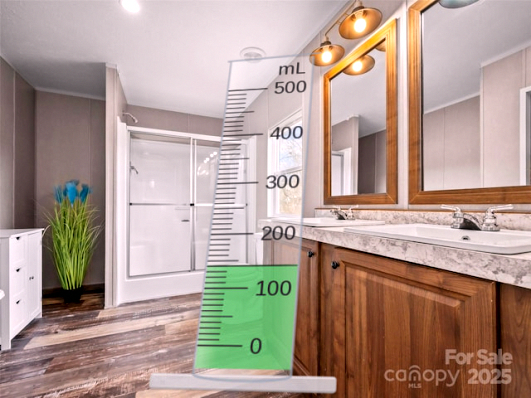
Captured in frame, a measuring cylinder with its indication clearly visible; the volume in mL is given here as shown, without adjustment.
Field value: 140 mL
